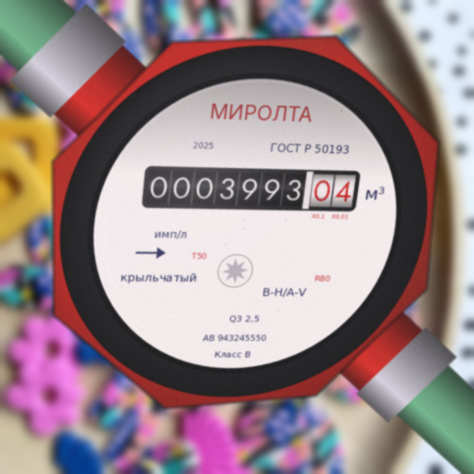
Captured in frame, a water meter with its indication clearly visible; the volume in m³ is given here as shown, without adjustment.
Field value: 3993.04 m³
